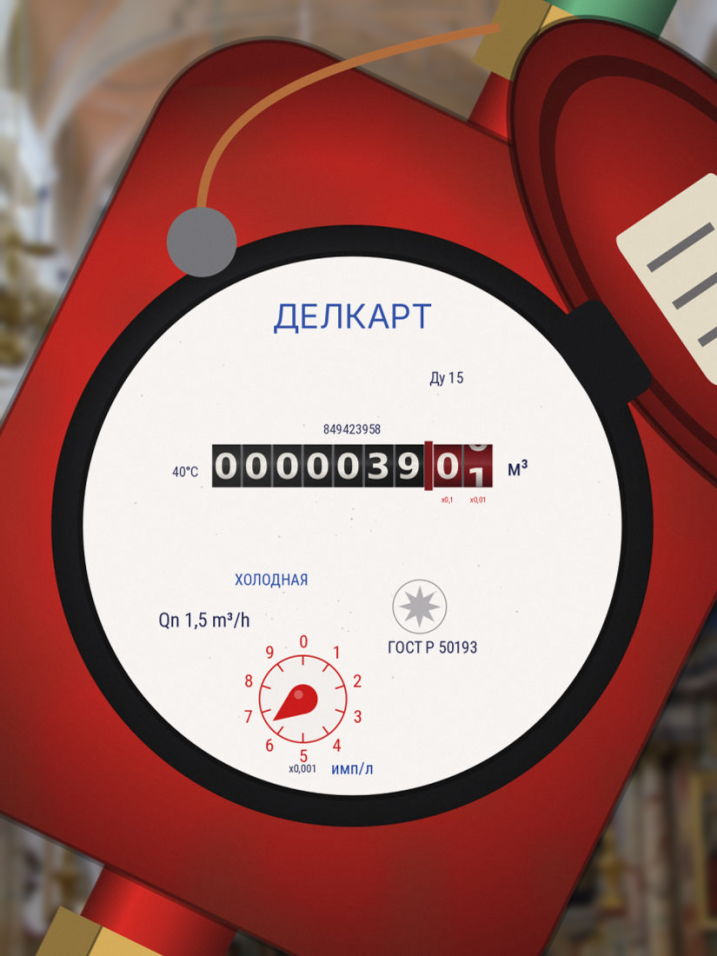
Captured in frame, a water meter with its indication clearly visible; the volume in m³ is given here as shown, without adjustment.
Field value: 39.006 m³
